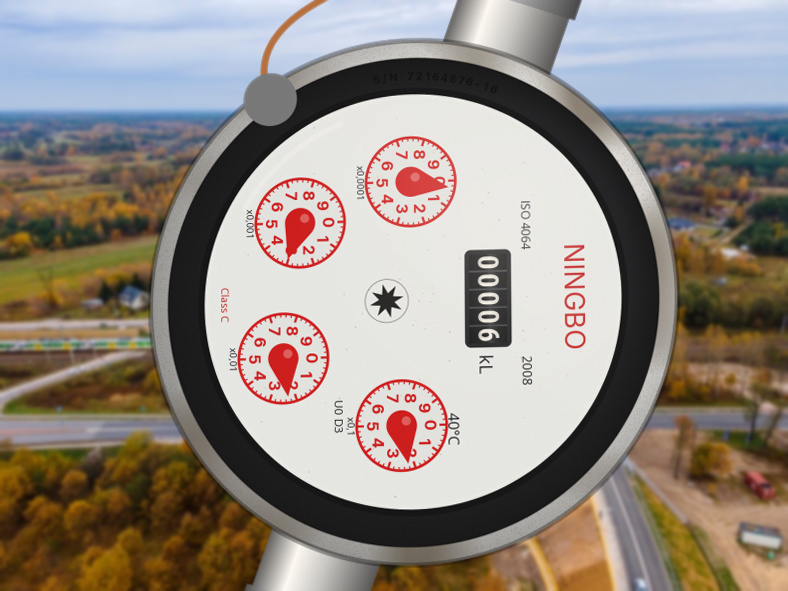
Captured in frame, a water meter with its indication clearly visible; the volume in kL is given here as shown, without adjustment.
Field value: 6.2230 kL
